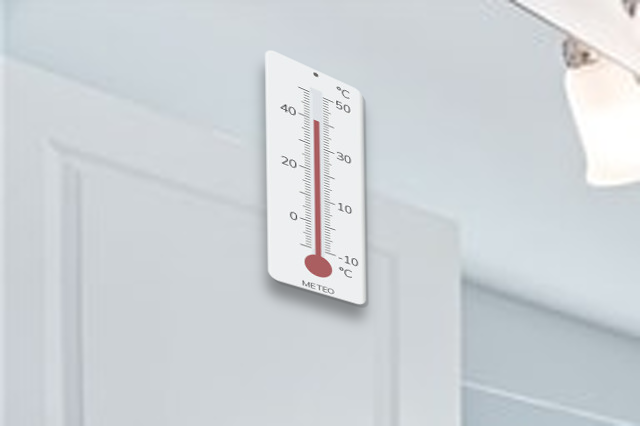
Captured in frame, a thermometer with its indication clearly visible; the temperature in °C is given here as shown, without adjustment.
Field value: 40 °C
